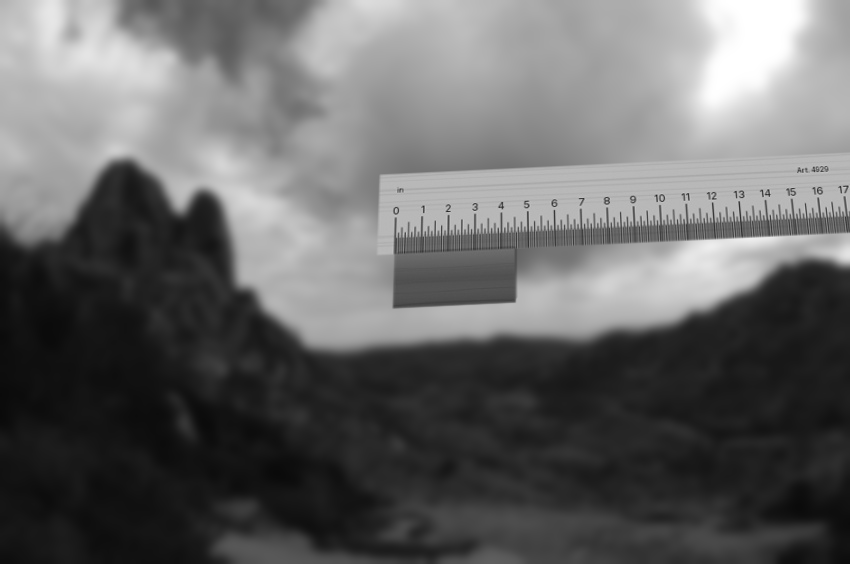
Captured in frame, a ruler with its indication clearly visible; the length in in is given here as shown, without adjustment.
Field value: 4.5 in
